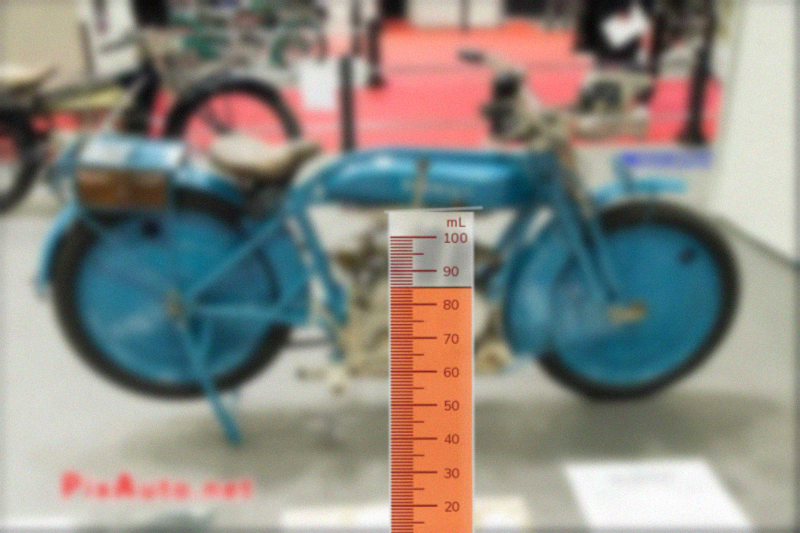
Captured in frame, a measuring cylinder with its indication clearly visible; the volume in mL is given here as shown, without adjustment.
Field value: 85 mL
